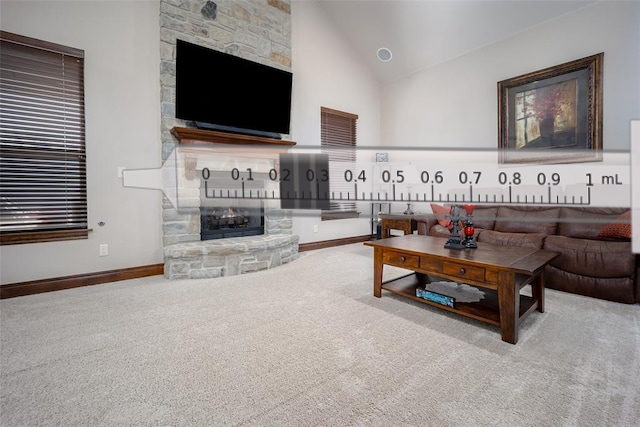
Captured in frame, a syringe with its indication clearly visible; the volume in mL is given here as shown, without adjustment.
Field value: 0.2 mL
